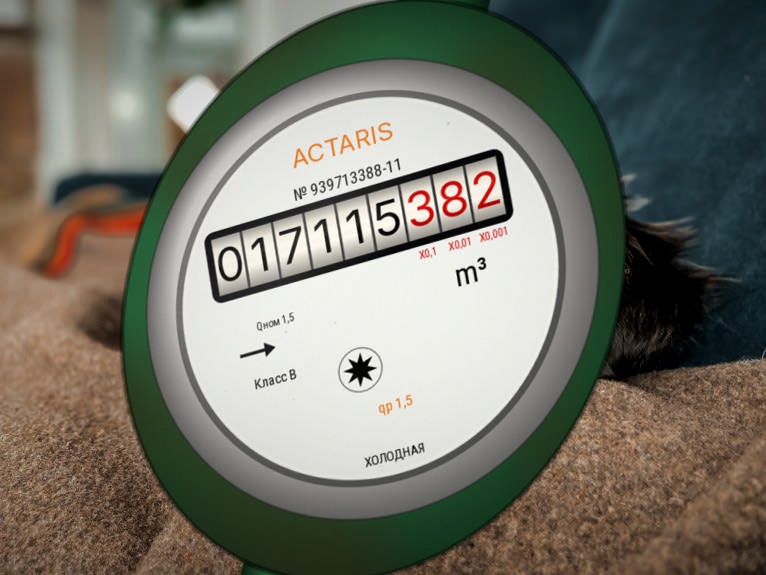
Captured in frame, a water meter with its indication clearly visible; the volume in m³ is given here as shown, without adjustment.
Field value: 17115.382 m³
